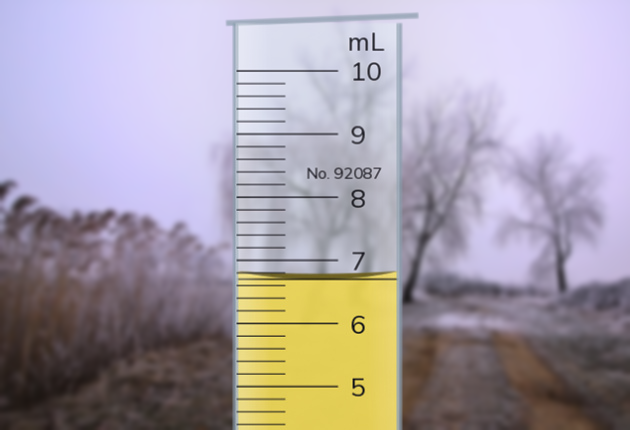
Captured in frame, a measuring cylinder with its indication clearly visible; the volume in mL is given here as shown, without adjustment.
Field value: 6.7 mL
